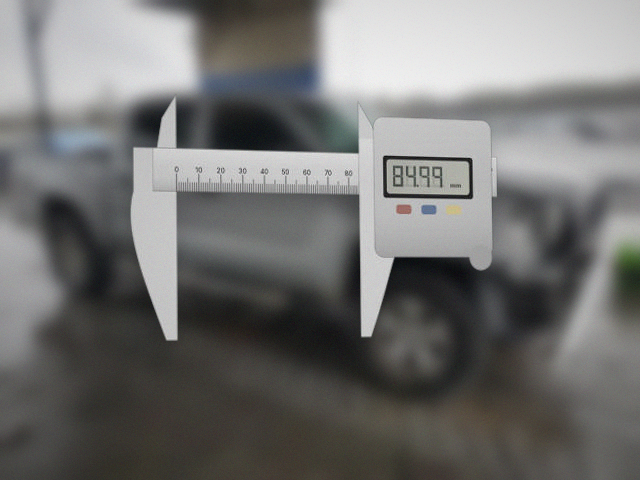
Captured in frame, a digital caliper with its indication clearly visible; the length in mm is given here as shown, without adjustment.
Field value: 84.99 mm
